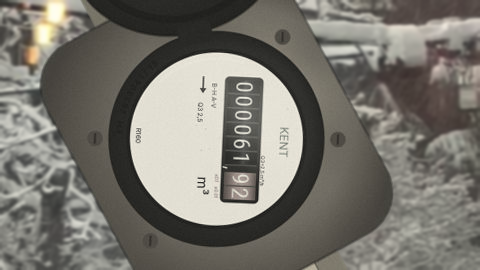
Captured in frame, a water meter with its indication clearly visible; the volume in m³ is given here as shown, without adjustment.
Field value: 61.92 m³
